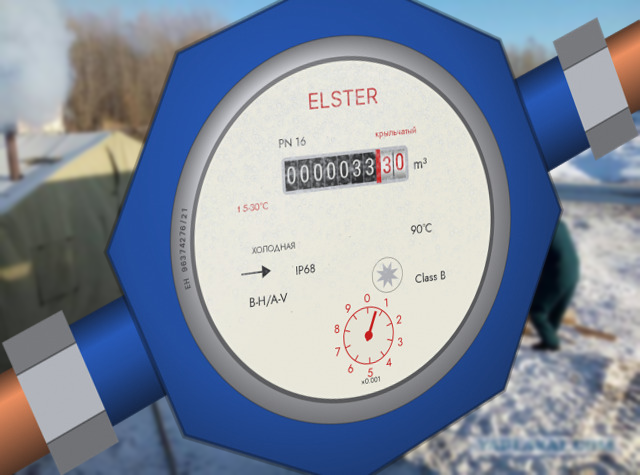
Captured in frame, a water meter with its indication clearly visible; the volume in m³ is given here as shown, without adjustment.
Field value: 33.300 m³
